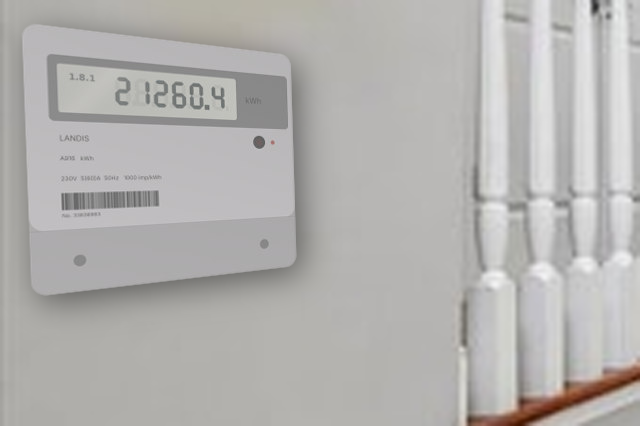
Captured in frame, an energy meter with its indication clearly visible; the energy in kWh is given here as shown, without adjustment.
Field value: 21260.4 kWh
